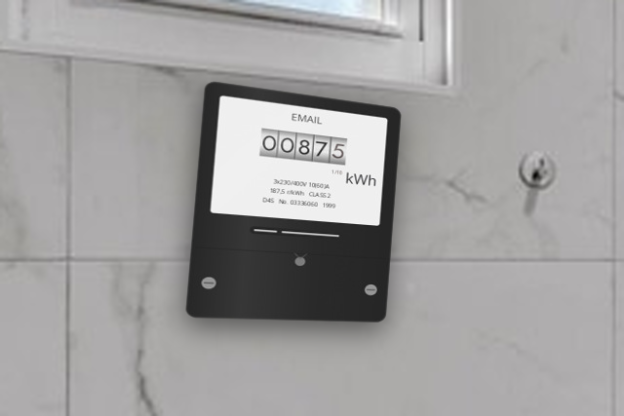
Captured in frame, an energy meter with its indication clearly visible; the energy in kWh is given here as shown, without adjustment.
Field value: 87.5 kWh
